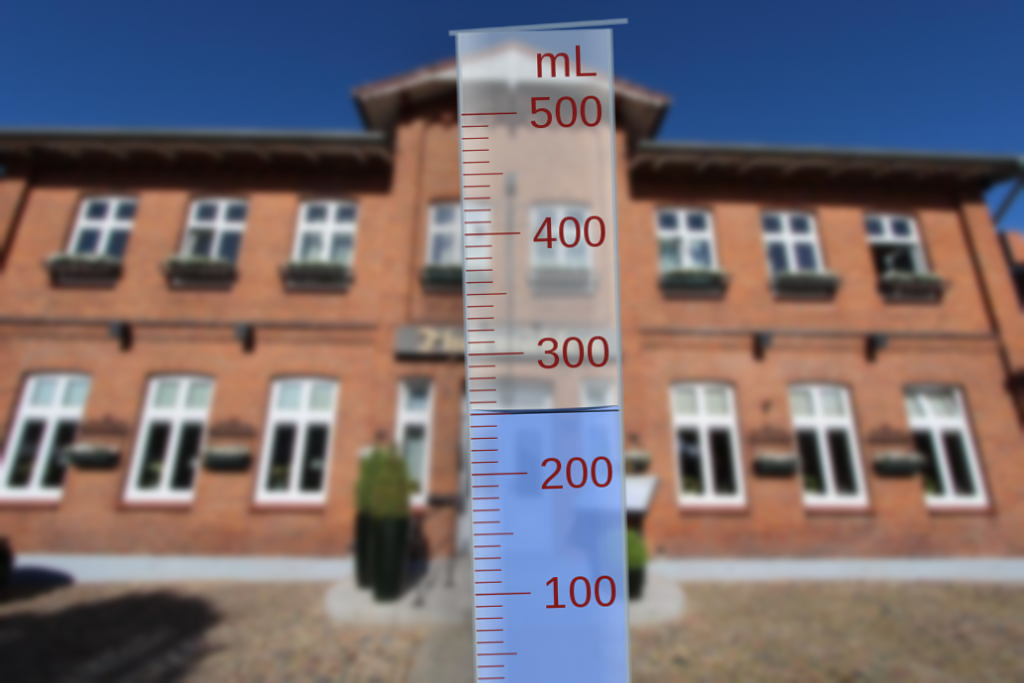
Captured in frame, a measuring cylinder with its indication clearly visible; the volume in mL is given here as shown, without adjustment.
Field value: 250 mL
